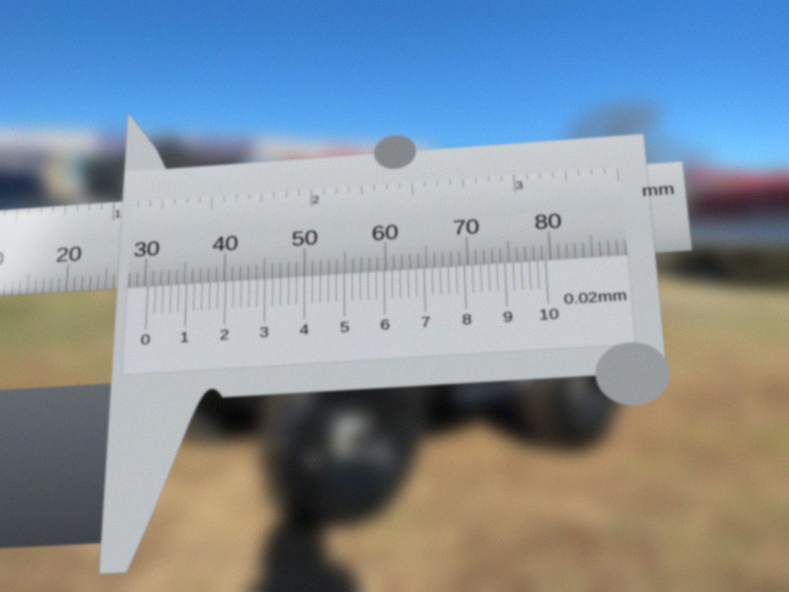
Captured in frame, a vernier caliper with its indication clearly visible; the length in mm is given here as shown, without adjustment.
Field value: 30.4 mm
